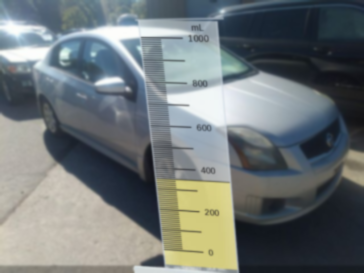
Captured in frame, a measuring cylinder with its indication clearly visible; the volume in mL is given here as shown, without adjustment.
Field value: 350 mL
